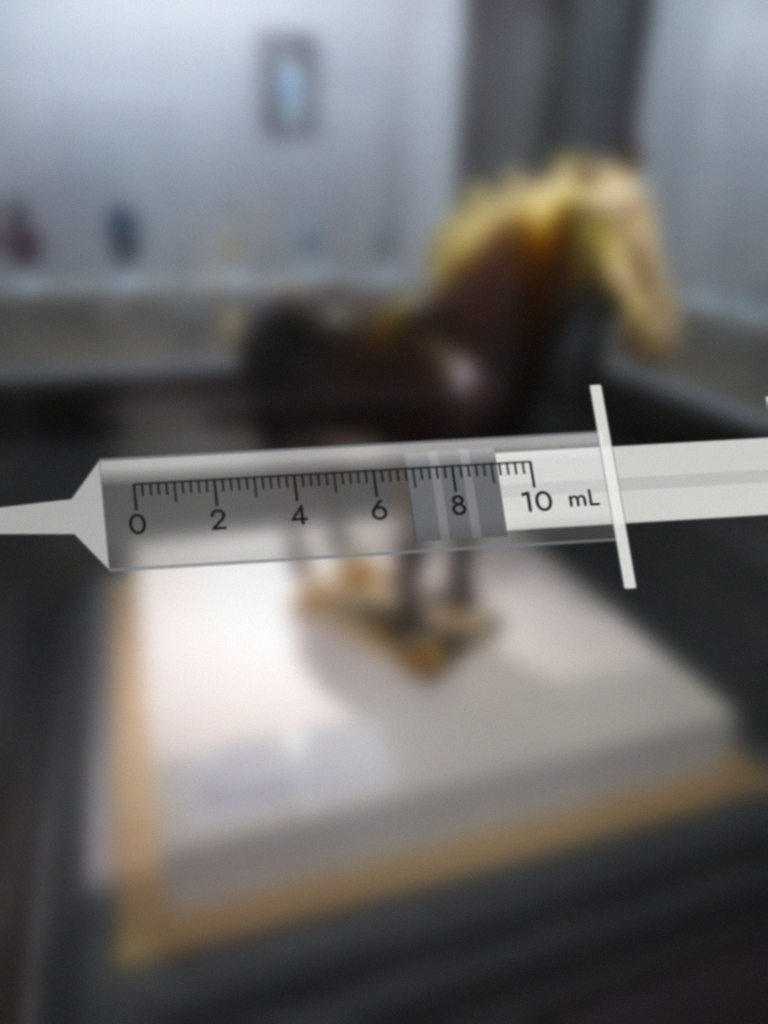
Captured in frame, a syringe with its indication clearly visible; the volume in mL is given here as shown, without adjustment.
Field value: 6.8 mL
